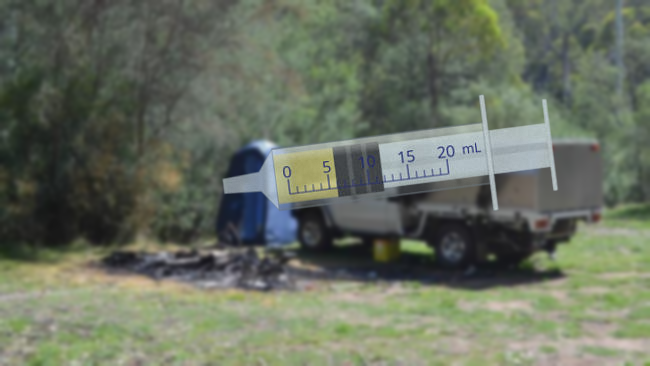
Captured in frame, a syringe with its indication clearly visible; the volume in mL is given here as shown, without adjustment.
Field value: 6 mL
